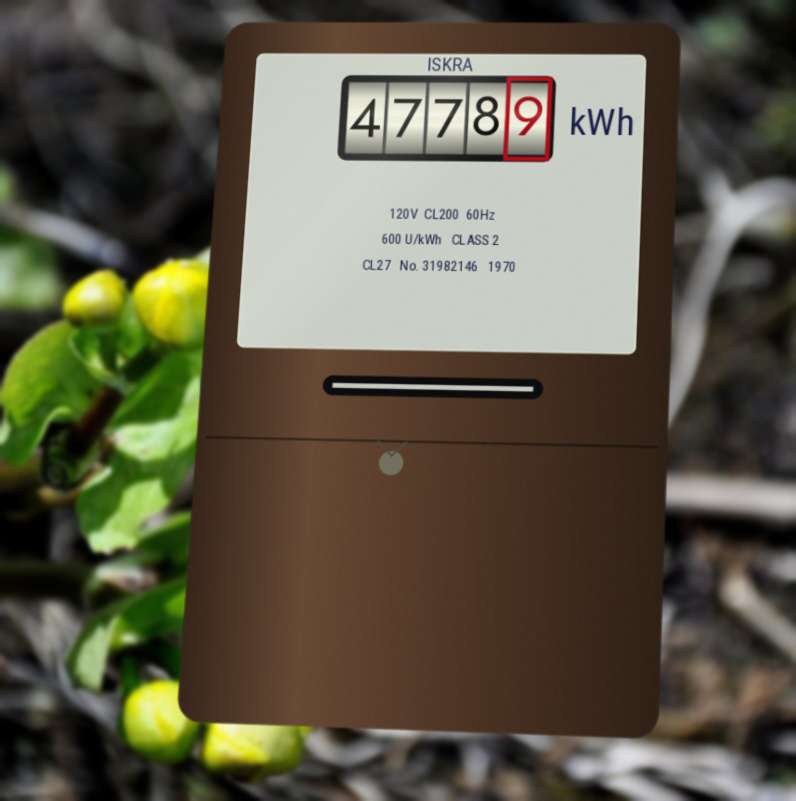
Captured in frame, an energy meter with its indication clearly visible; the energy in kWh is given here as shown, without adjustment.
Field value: 4778.9 kWh
